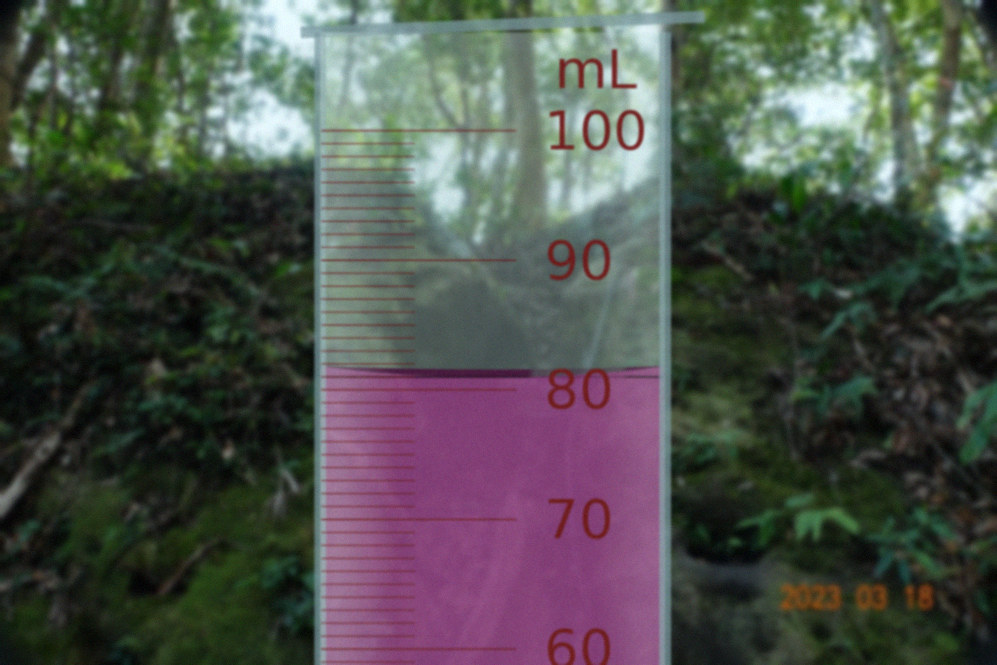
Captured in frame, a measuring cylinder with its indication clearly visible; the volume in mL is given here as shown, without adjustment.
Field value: 81 mL
